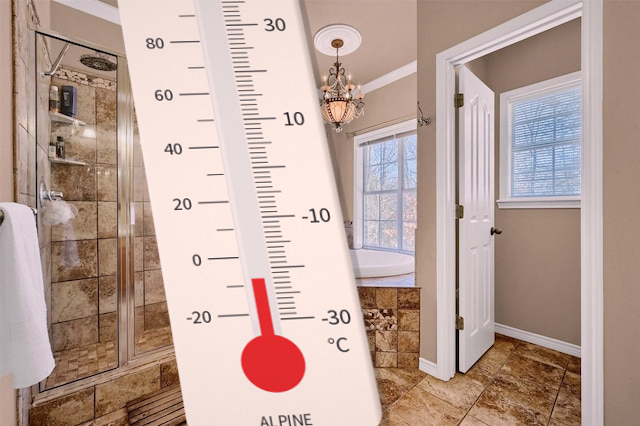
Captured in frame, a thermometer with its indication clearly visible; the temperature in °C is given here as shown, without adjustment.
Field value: -22 °C
